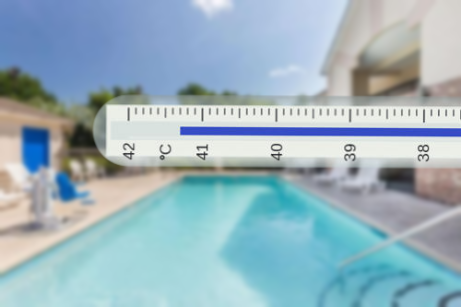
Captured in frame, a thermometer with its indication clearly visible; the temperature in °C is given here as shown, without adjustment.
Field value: 41.3 °C
